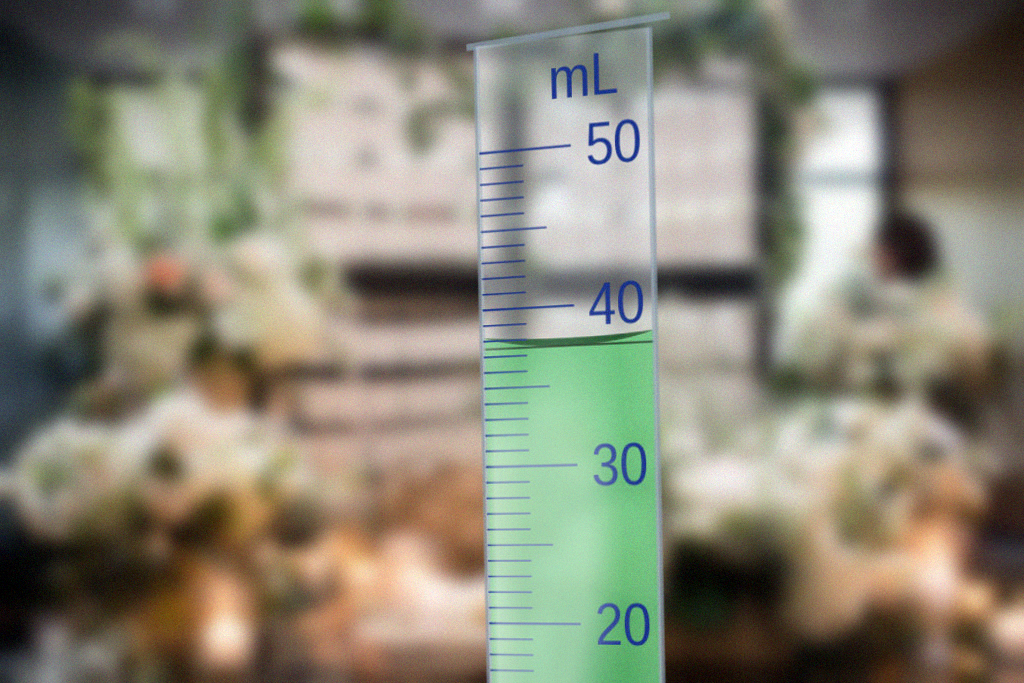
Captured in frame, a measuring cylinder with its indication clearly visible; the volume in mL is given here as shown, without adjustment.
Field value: 37.5 mL
